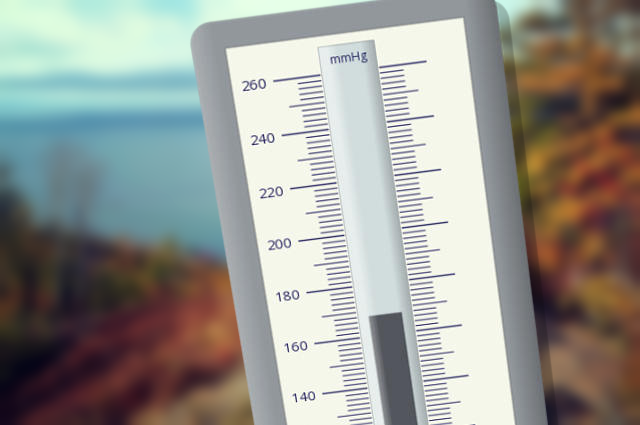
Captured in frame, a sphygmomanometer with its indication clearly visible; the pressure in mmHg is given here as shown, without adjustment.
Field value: 168 mmHg
